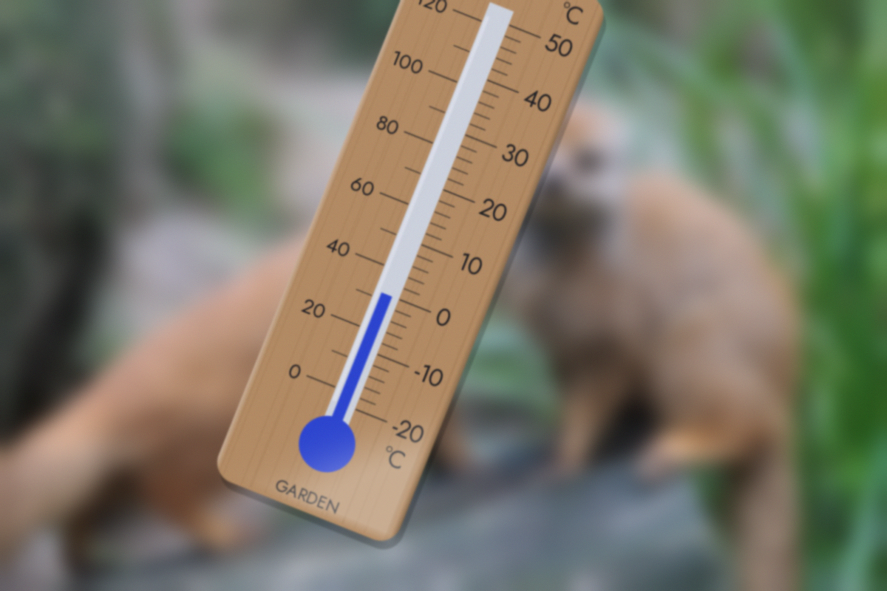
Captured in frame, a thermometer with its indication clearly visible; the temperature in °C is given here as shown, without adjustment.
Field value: 0 °C
